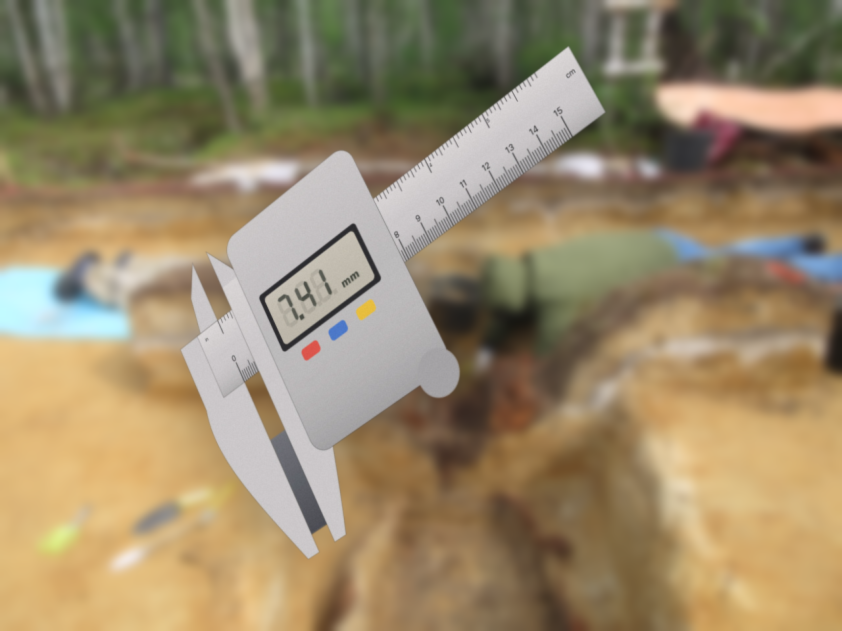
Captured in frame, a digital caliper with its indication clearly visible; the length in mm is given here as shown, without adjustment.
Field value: 7.41 mm
